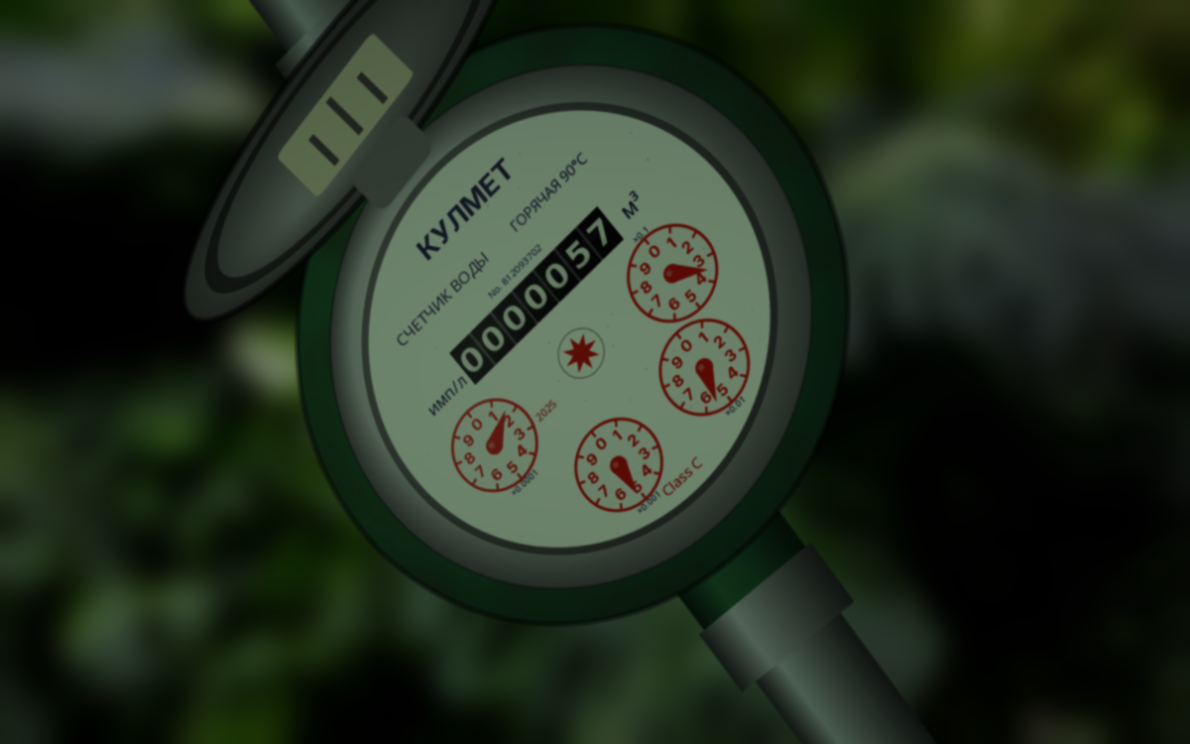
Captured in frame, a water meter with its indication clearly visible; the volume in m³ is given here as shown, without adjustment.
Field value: 57.3551 m³
